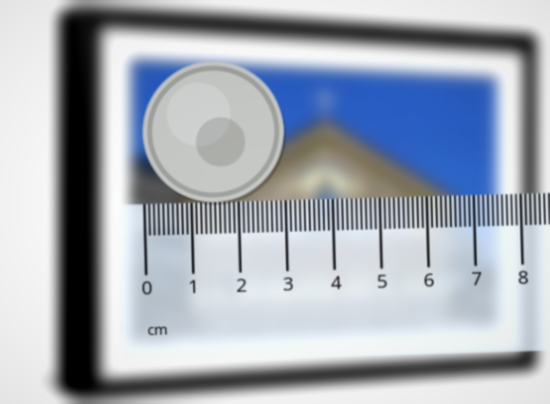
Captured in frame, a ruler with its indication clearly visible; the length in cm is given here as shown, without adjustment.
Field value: 3 cm
